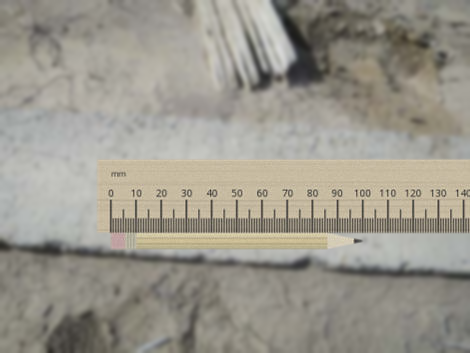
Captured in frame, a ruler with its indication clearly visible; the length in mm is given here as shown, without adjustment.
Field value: 100 mm
